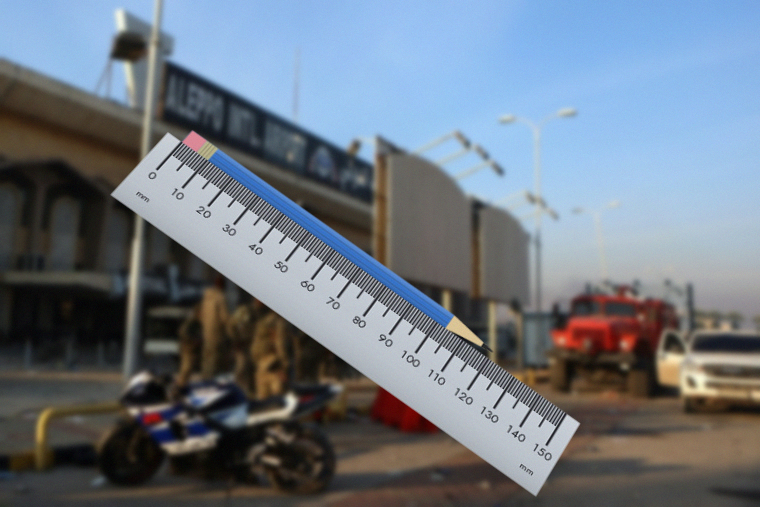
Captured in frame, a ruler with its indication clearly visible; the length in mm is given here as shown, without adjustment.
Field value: 120 mm
